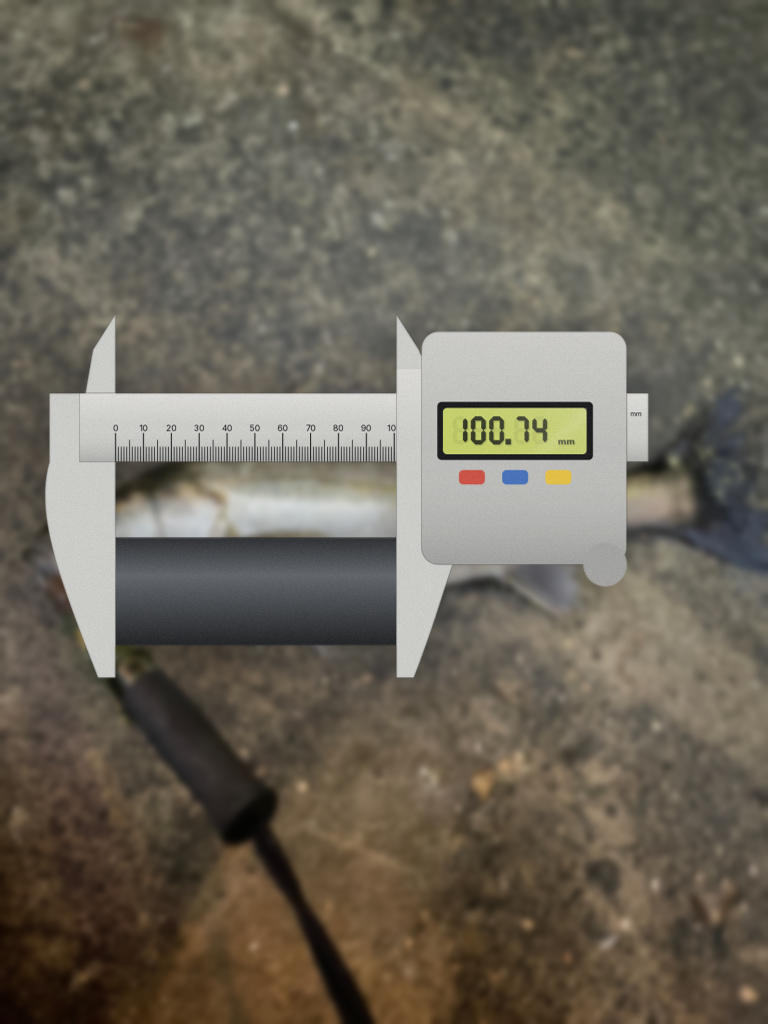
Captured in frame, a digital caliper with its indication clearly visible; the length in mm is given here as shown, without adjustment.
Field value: 100.74 mm
